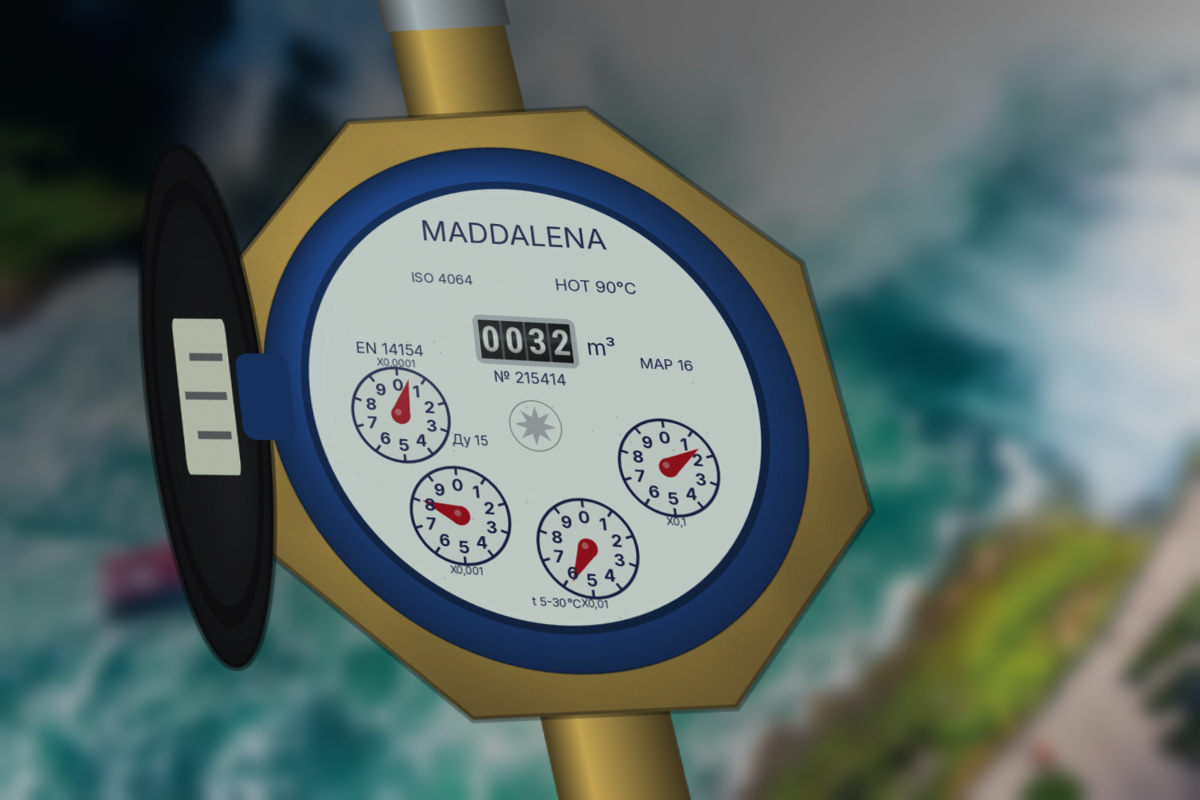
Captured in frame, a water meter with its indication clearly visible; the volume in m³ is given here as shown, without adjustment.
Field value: 32.1580 m³
